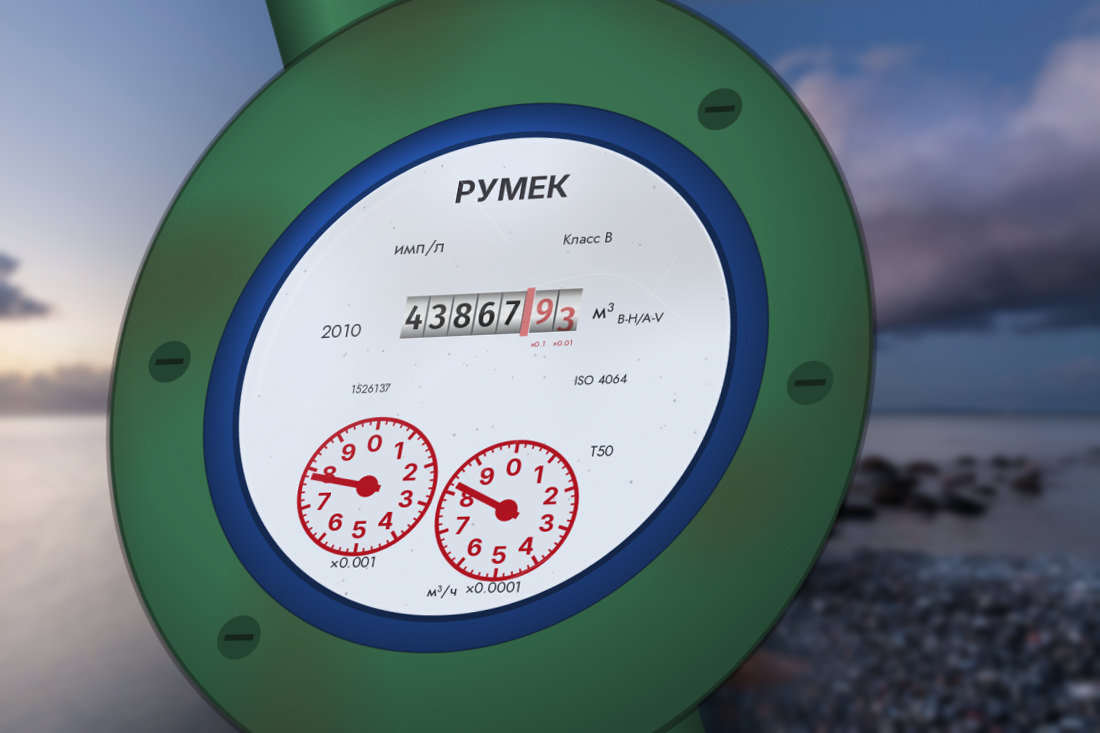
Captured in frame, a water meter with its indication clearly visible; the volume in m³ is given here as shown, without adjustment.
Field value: 43867.9278 m³
